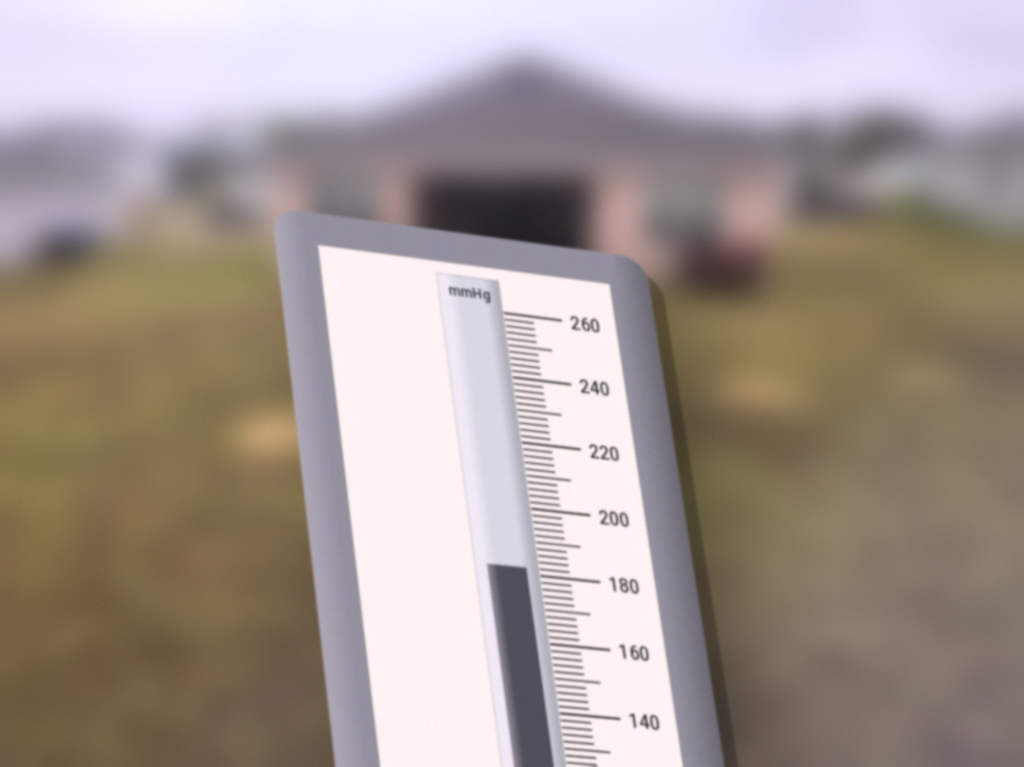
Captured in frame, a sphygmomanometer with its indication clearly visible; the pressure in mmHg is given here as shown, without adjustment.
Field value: 182 mmHg
